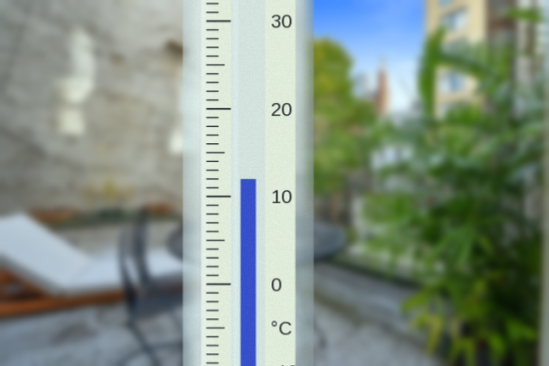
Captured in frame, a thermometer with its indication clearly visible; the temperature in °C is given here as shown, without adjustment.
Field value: 12 °C
